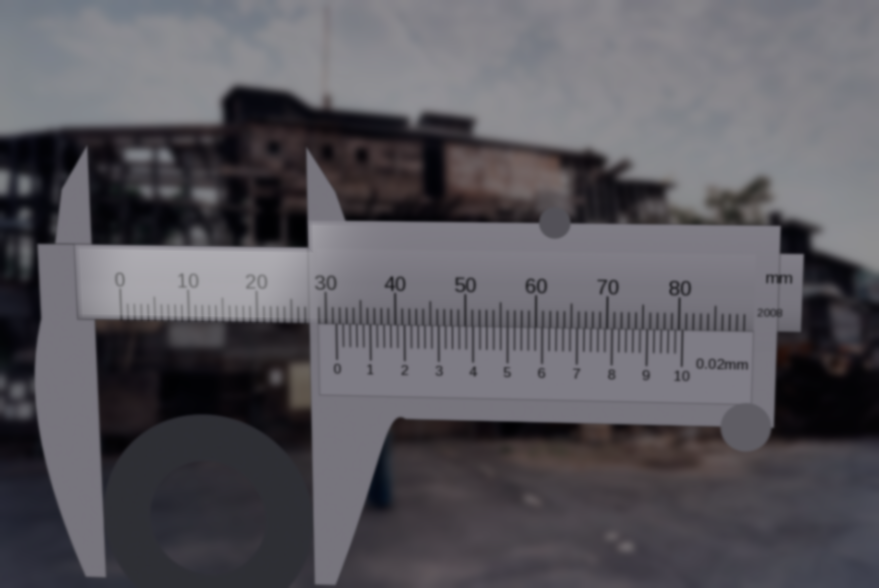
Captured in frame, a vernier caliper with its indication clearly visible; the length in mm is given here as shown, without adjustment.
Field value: 31.5 mm
